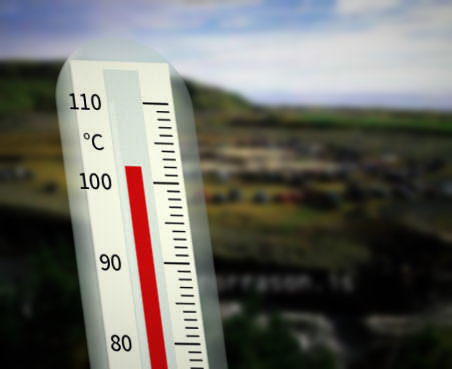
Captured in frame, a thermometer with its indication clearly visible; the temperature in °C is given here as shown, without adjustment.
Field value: 102 °C
